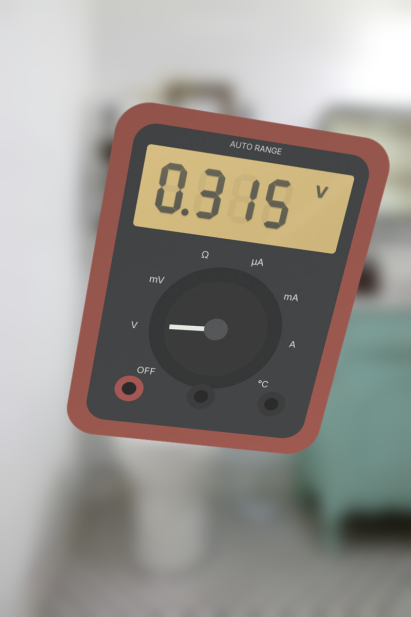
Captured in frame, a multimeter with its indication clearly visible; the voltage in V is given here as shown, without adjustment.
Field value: 0.315 V
